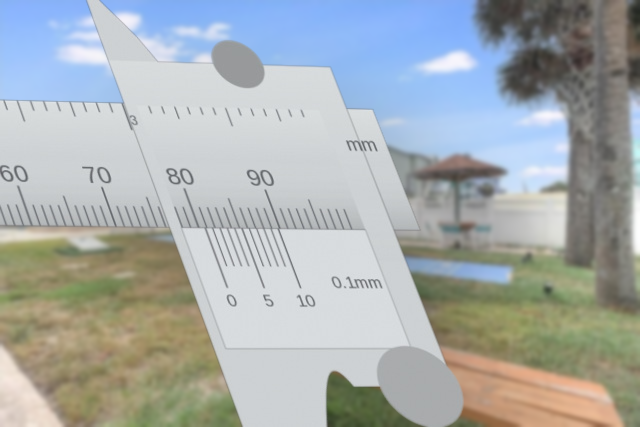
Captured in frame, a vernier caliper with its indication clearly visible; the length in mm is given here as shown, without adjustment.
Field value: 80.8 mm
